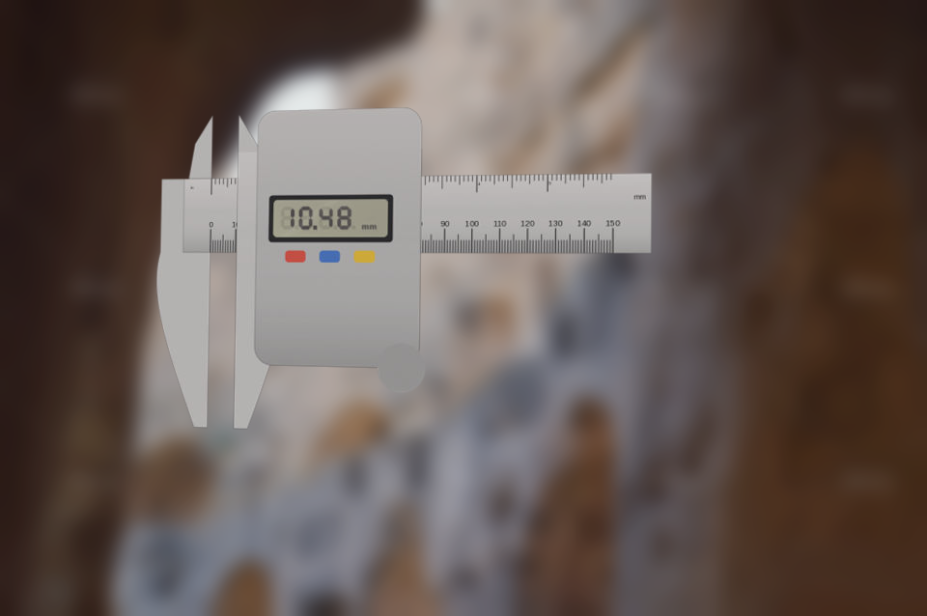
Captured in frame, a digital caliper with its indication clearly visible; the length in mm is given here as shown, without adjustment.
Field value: 10.48 mm
